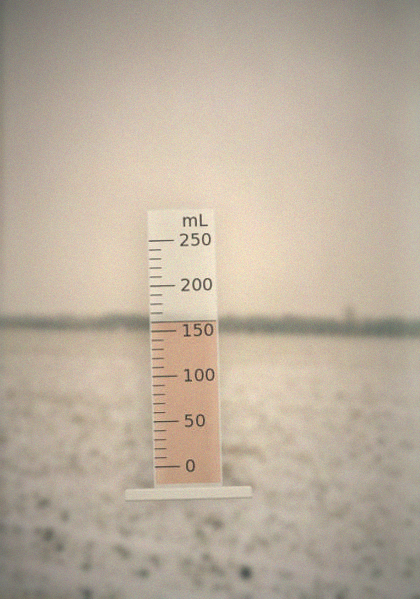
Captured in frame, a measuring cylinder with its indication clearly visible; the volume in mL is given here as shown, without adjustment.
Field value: 160 mL
